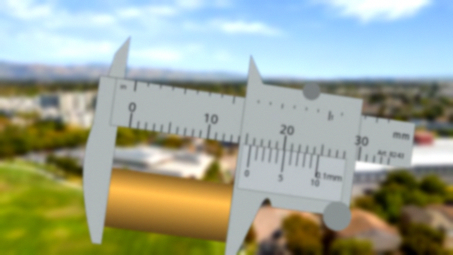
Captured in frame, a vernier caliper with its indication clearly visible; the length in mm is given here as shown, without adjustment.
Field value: 15.6 mm
